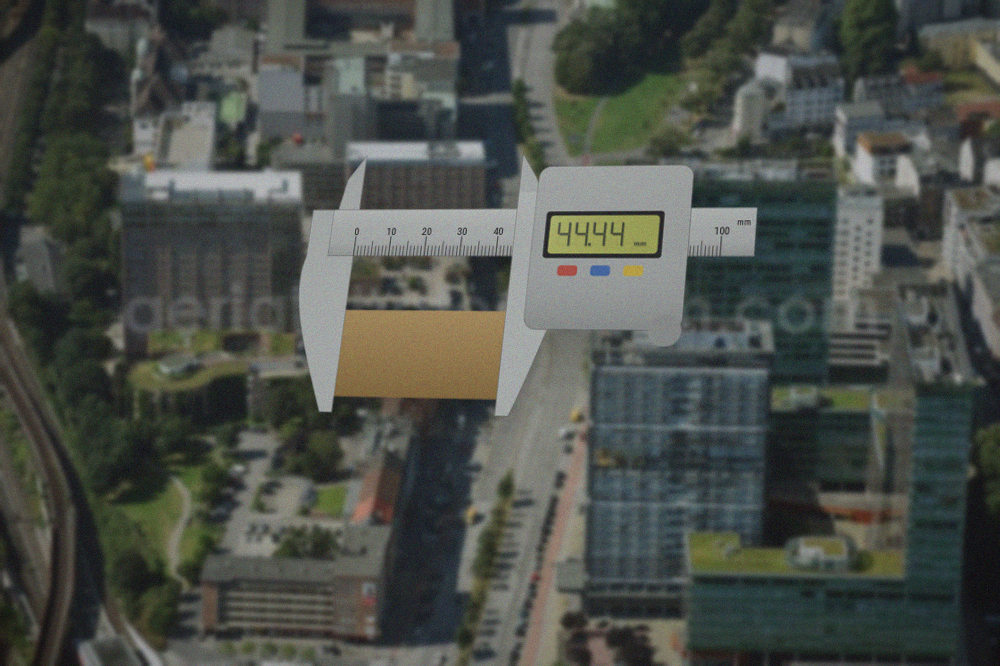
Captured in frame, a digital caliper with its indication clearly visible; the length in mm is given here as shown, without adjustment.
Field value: 44.44 mm
